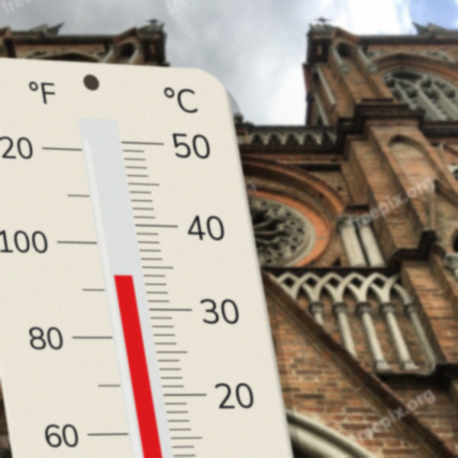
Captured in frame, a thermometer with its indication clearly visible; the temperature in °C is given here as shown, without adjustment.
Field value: 34 °C
